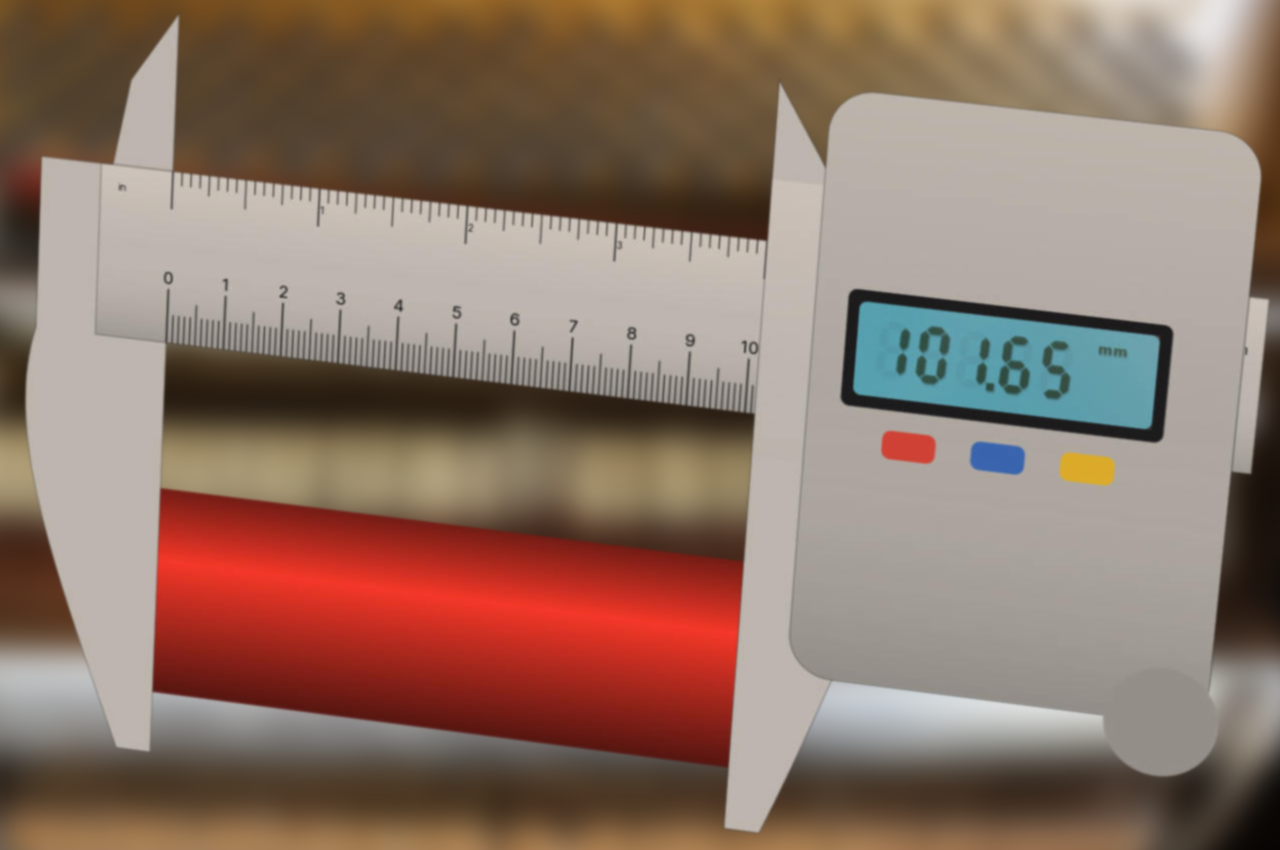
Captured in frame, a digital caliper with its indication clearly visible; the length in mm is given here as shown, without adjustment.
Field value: 101.65 mm
